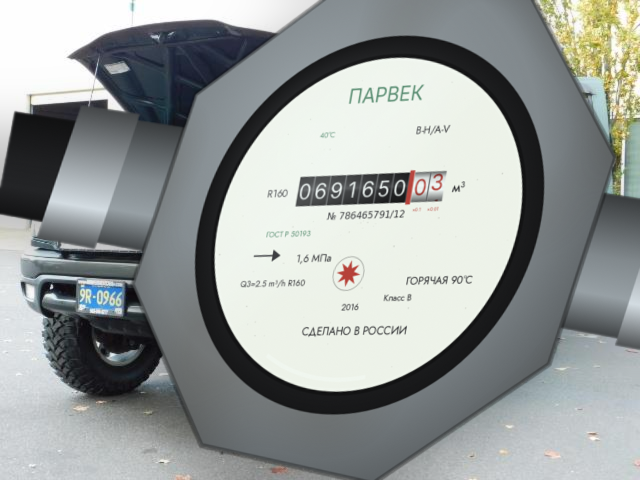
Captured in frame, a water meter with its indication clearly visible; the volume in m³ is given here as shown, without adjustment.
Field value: 691650.03 m³
